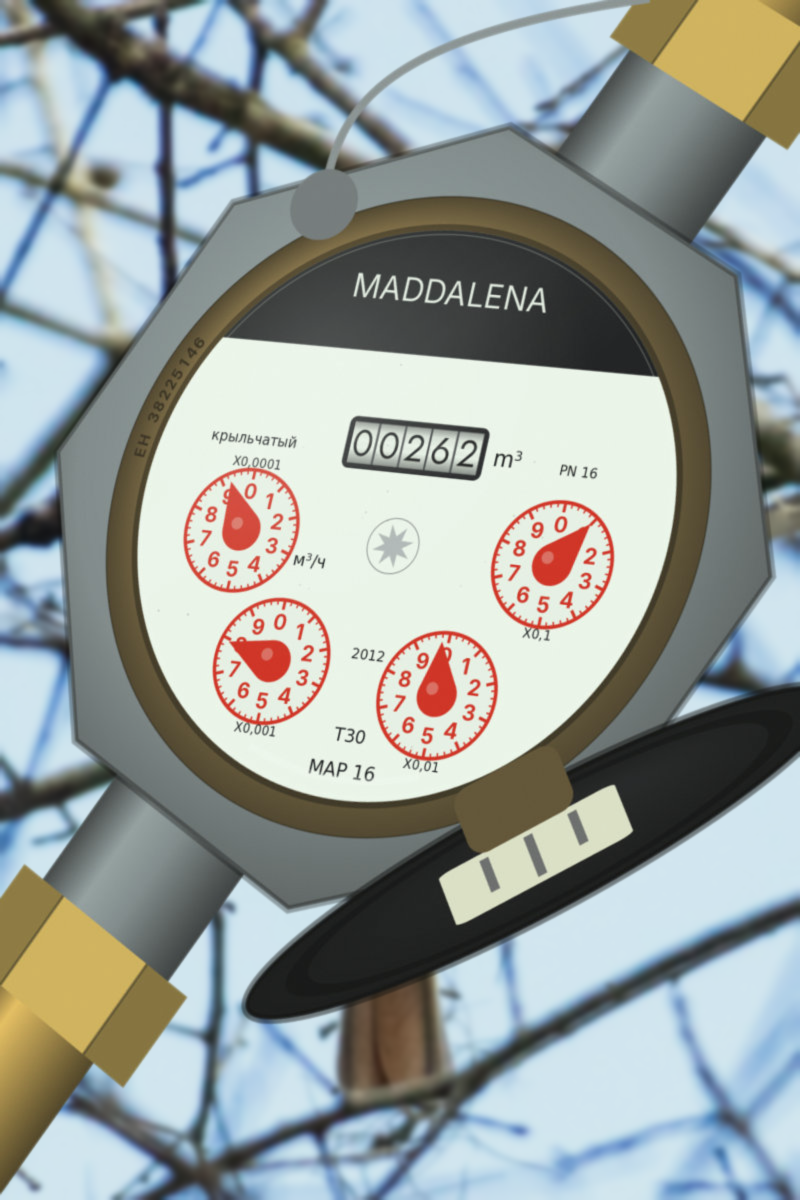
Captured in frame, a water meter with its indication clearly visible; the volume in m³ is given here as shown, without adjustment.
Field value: 262.0979 m³
